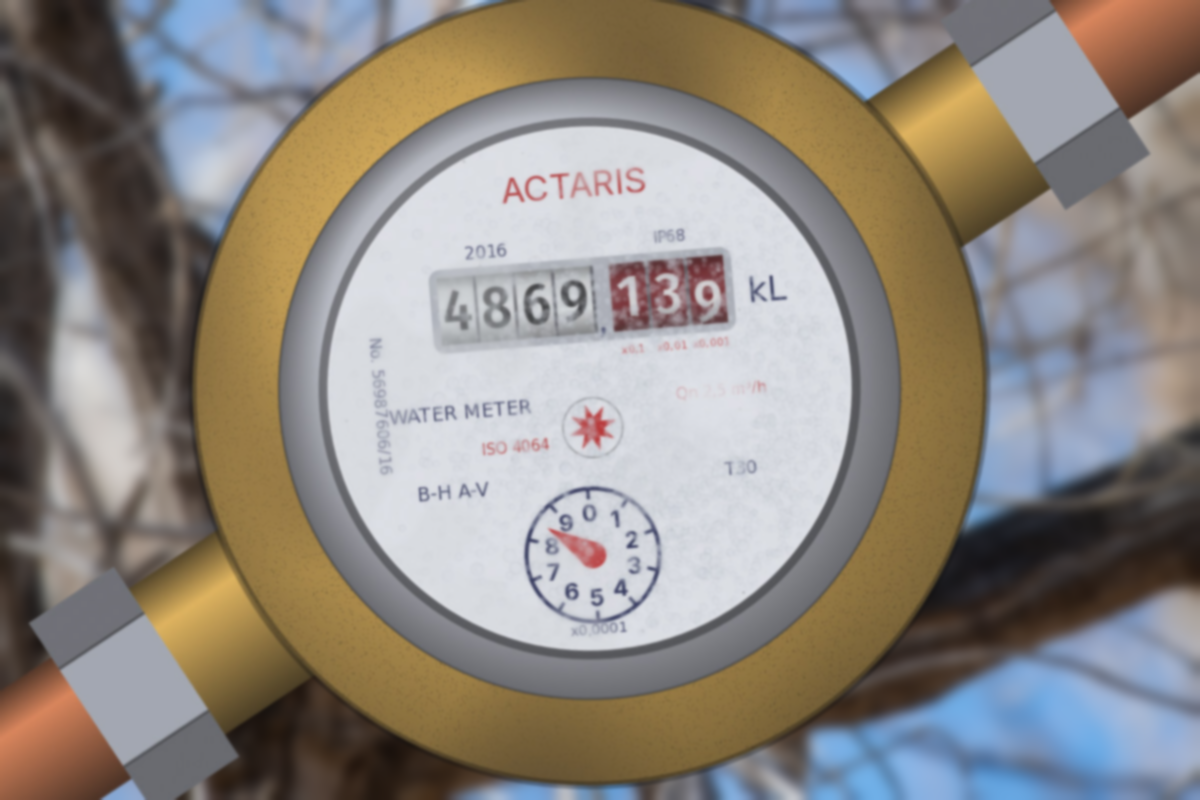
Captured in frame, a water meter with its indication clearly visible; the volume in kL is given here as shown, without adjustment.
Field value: 4869.1388 kL
